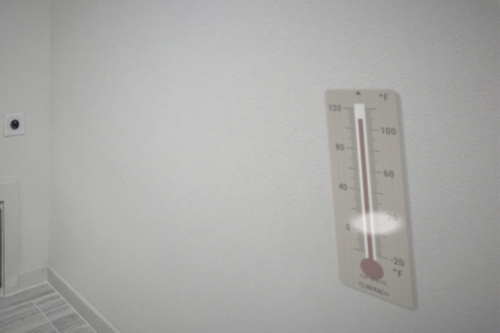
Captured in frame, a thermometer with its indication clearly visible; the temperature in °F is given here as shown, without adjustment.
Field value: 110 °F
